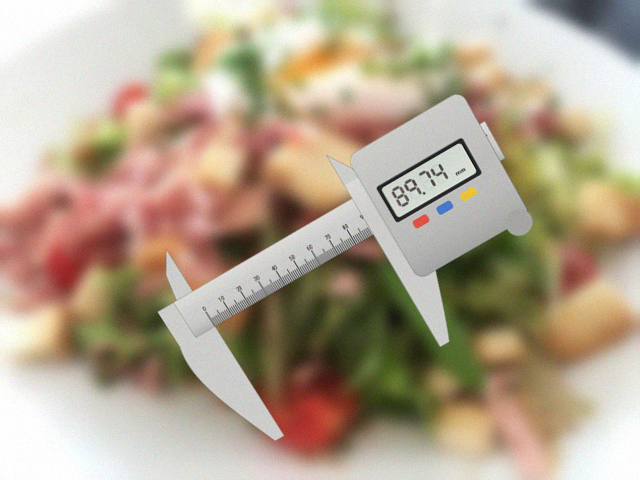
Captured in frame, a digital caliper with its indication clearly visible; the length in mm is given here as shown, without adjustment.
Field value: 89.74 mm
